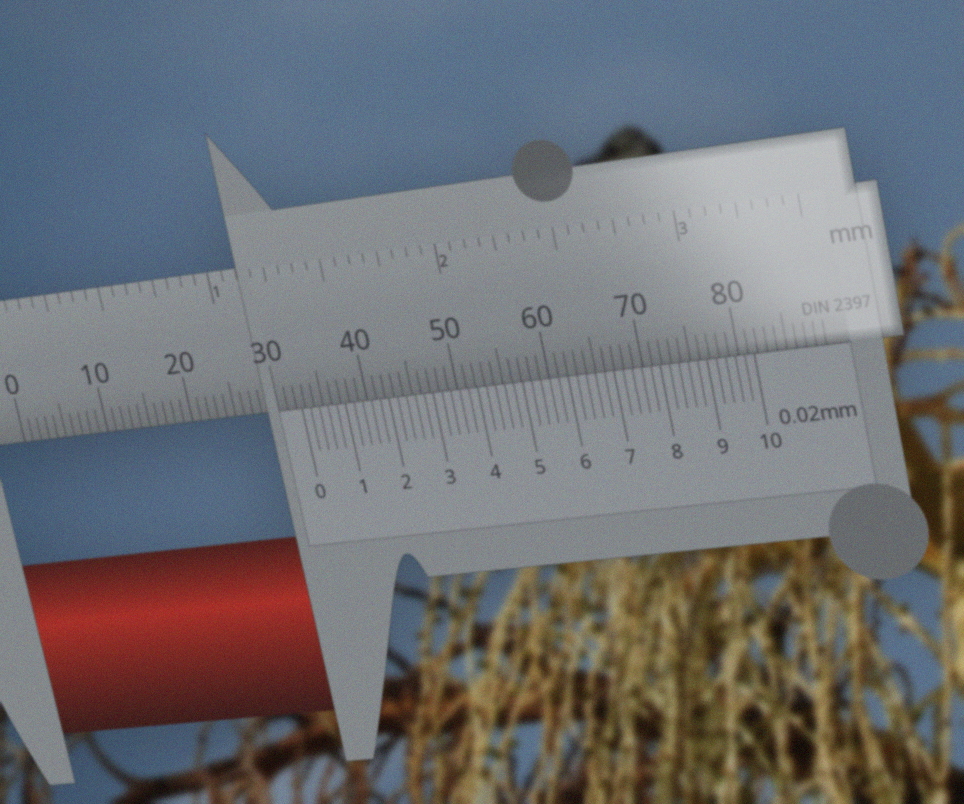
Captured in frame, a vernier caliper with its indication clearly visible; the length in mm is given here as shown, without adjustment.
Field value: 32.6 mm
